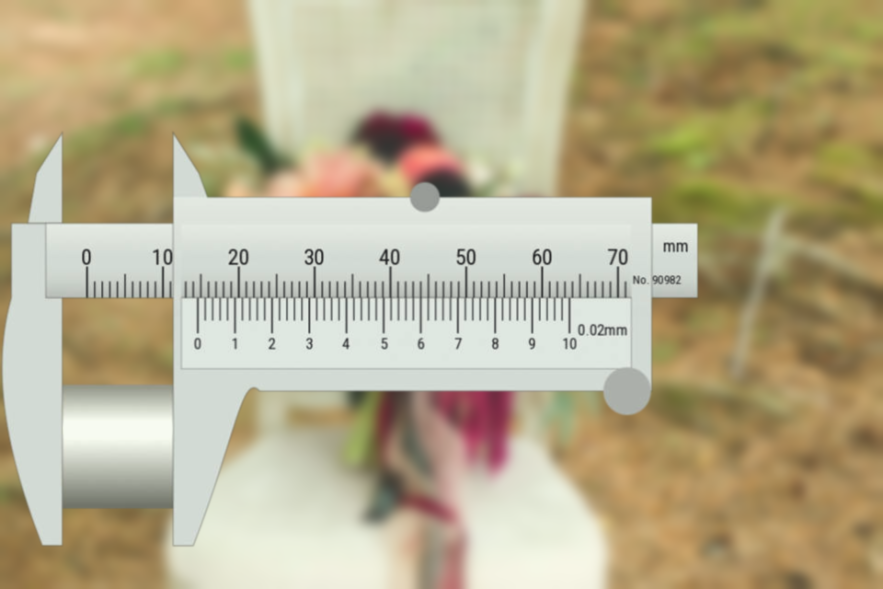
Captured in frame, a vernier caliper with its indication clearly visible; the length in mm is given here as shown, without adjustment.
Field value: 14.6 mm
